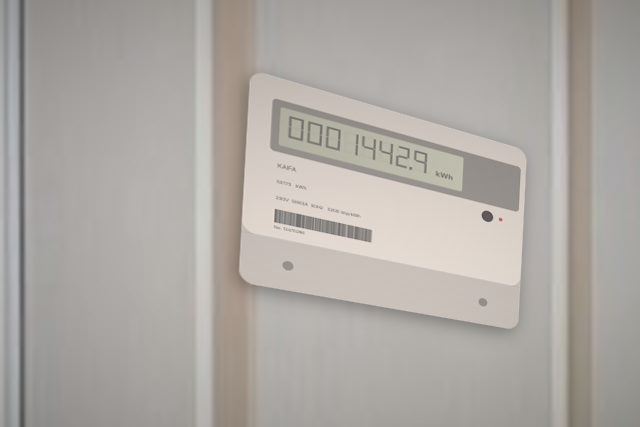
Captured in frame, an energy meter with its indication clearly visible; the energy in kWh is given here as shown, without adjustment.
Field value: 1442.9 kWh
